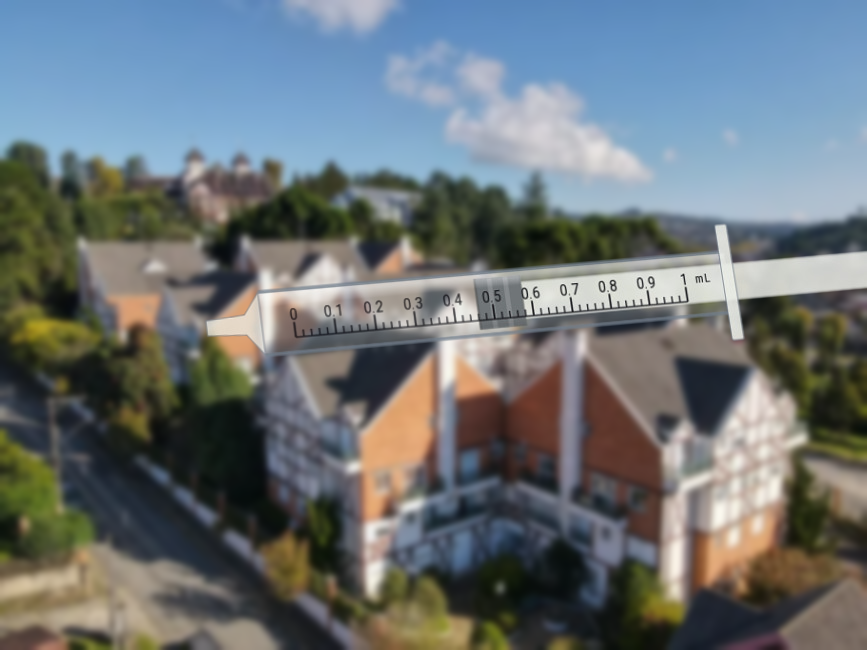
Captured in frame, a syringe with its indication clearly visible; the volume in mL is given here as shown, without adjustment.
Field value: 0.46 mL
